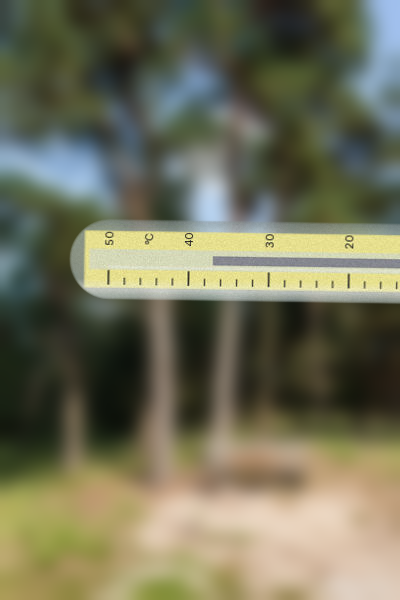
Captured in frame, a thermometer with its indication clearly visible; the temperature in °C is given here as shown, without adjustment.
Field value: 37 °C
